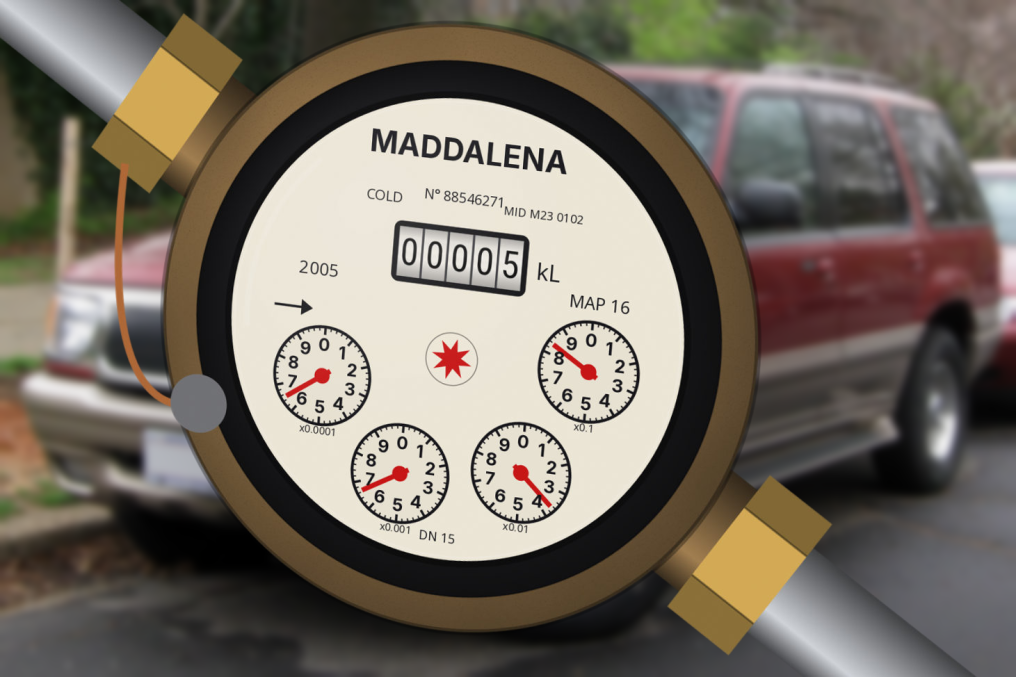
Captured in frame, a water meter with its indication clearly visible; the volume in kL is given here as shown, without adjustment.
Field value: 5.8366 kL
